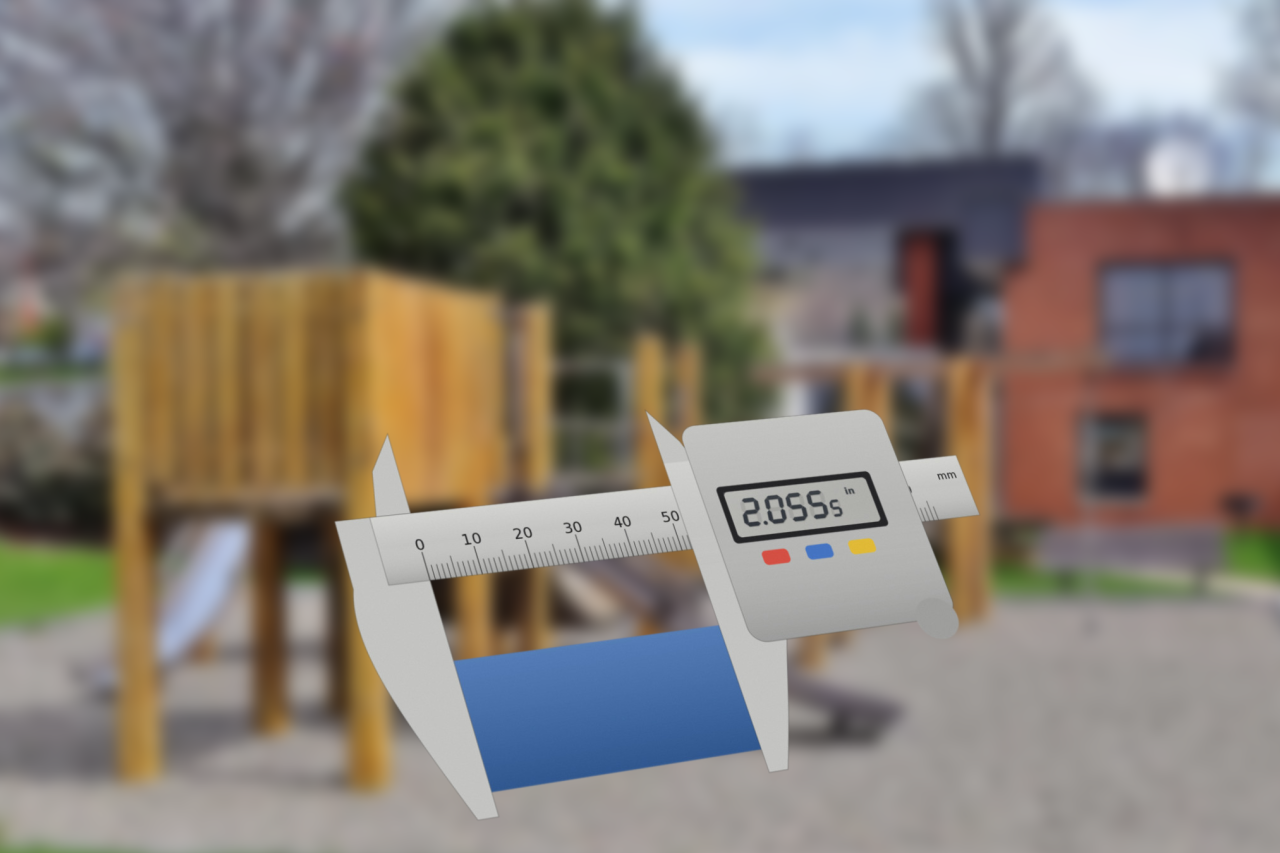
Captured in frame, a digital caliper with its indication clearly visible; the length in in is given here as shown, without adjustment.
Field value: 2.0555 in
